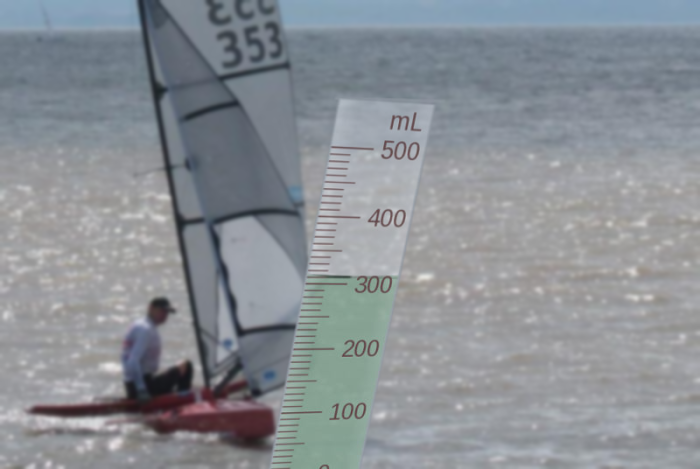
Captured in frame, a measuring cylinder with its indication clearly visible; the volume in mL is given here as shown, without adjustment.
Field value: 310 mL
